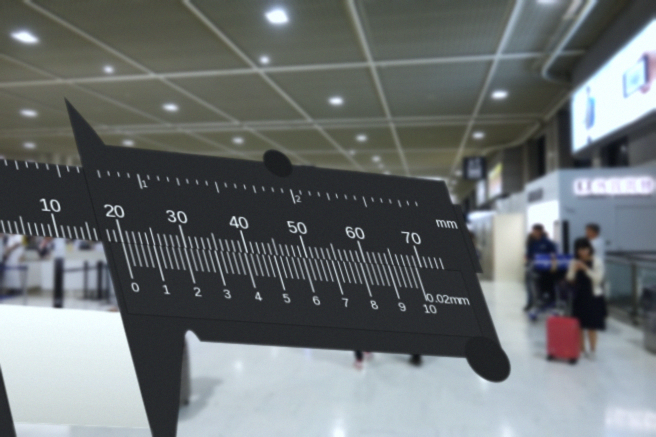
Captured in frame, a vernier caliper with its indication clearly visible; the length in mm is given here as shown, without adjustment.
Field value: 20.0 mm
